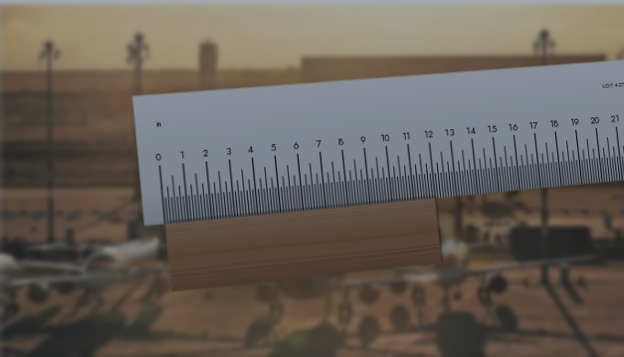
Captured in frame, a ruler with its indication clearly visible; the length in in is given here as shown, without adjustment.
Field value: 12 in
